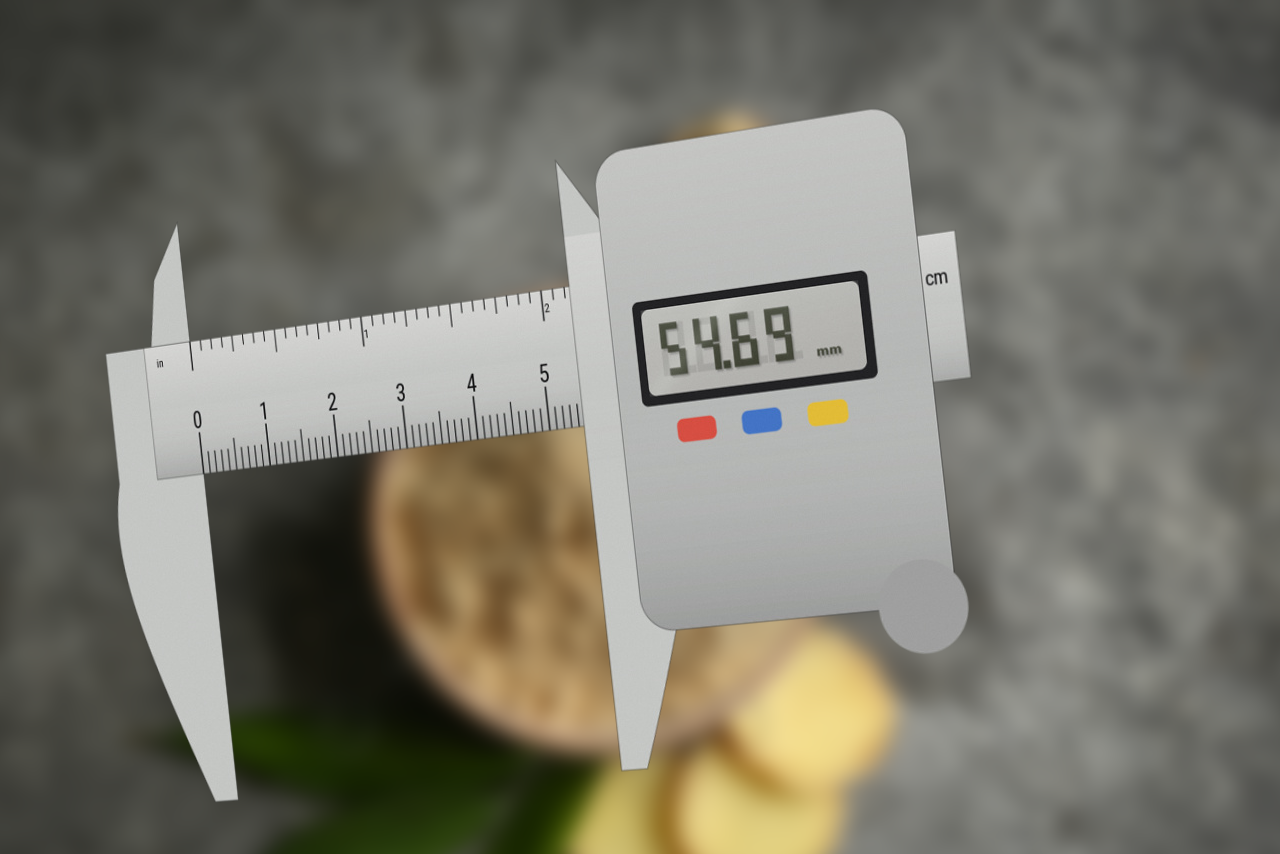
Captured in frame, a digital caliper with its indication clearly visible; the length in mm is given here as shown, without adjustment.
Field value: 54.69 mm
